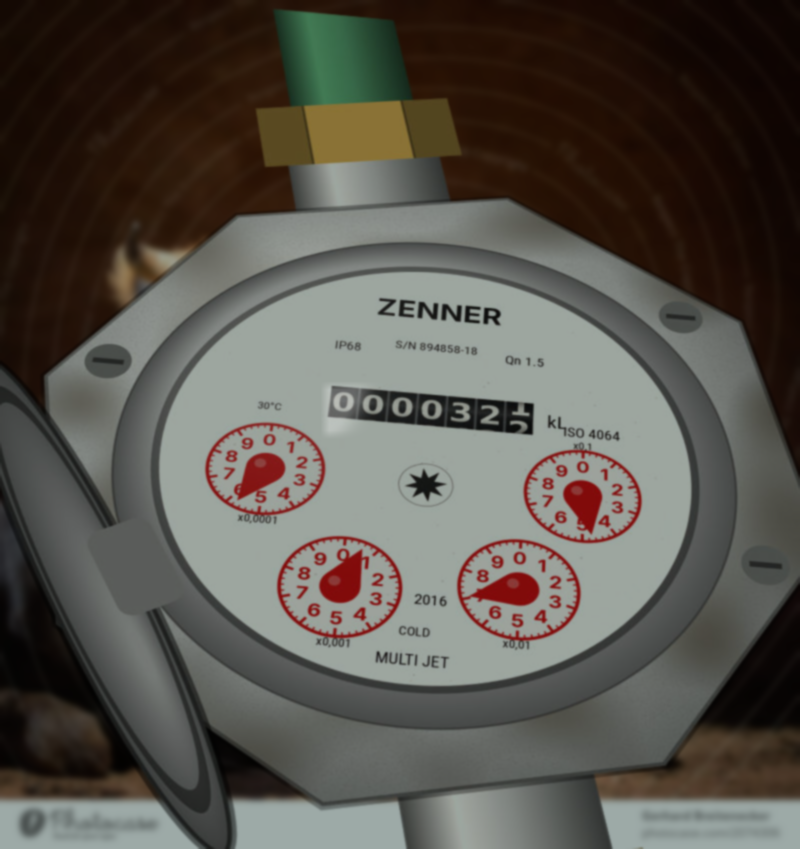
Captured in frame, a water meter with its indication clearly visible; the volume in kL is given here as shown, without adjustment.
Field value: 321.4705 kL
